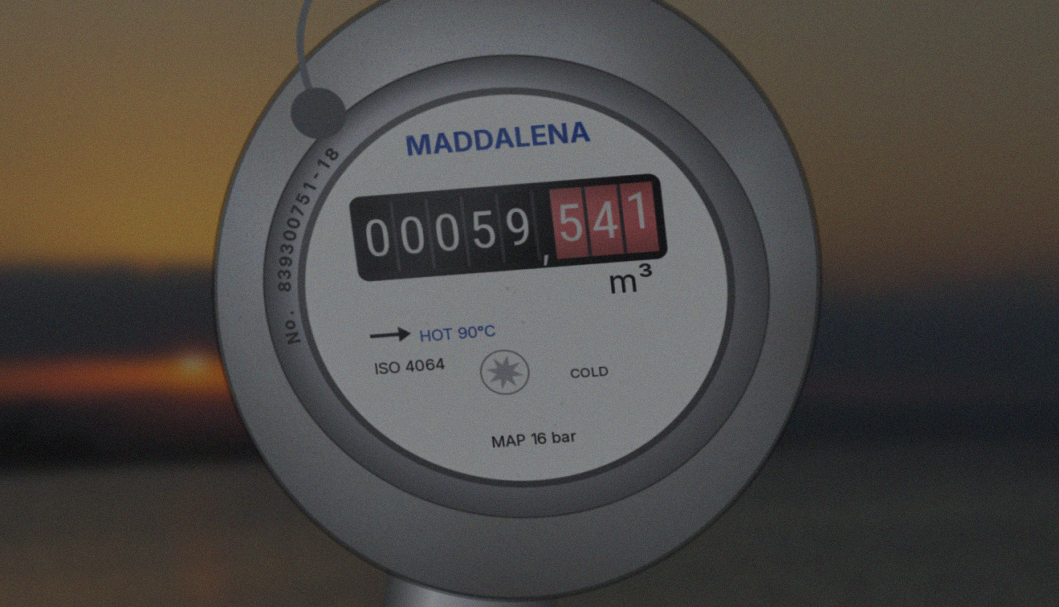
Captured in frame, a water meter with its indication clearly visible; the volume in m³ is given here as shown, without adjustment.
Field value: 59.541 m³
